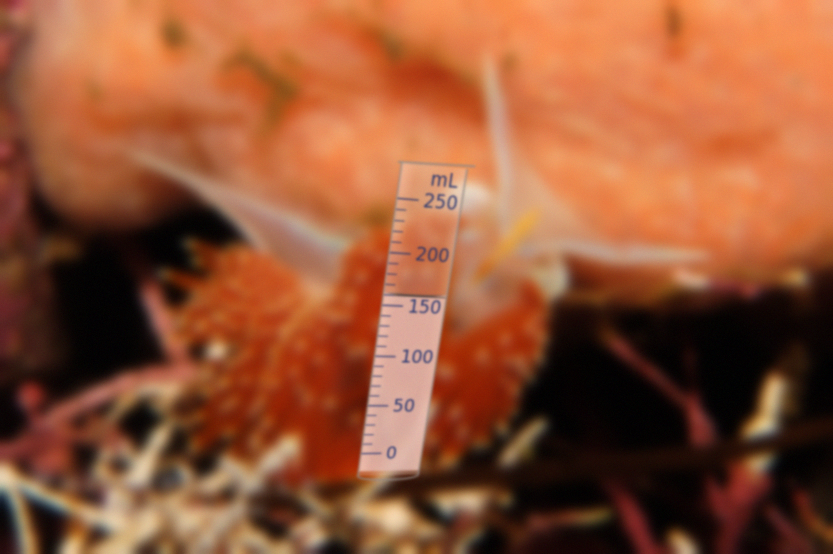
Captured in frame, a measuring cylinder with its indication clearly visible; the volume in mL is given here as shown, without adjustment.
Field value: 160 mL
